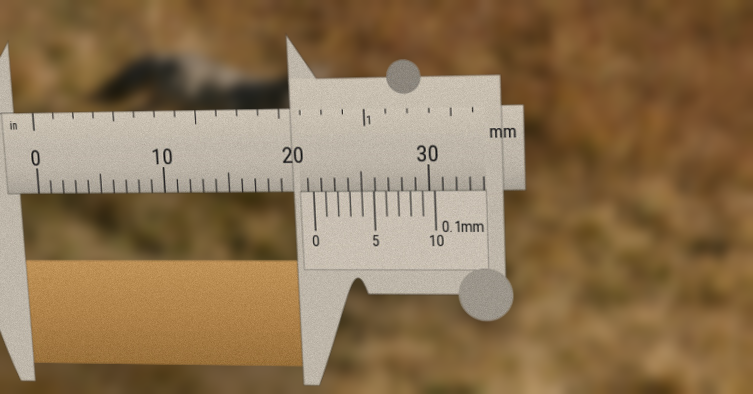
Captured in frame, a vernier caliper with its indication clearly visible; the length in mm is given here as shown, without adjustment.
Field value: 21.4 mm
